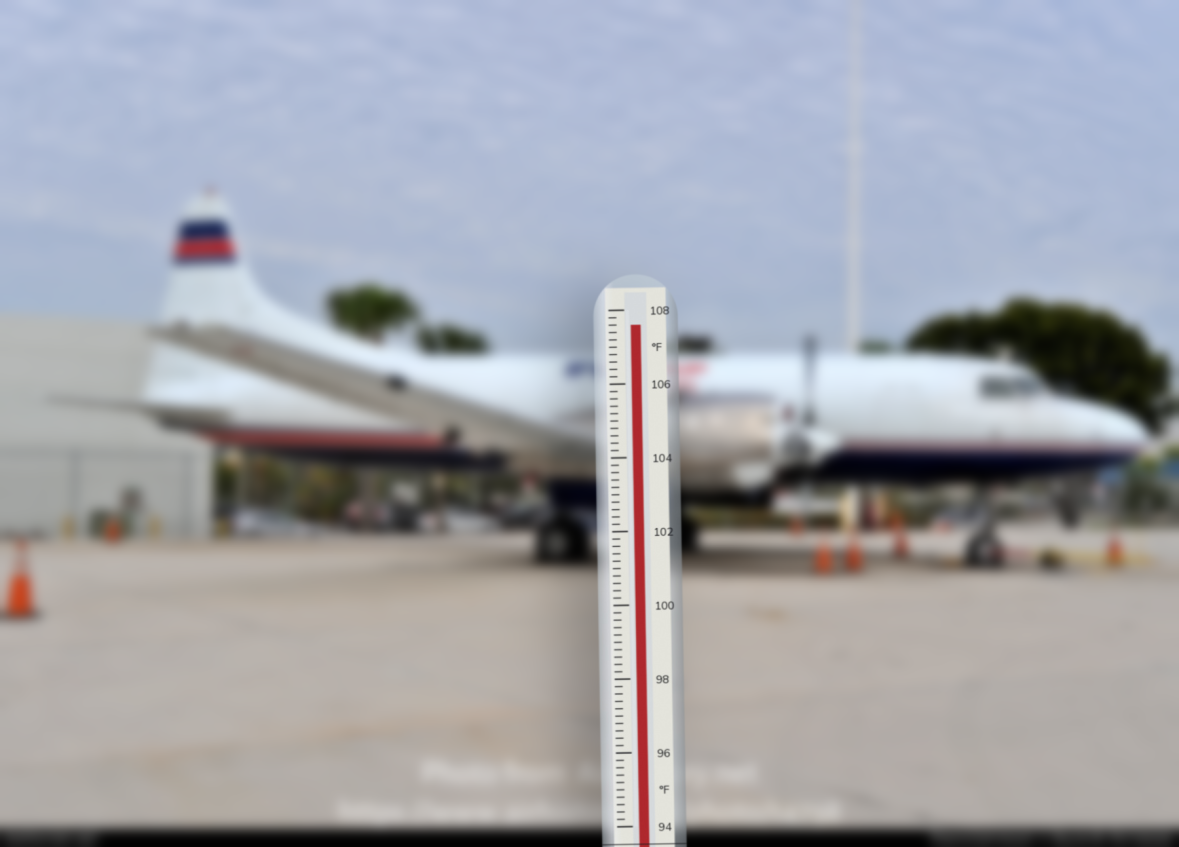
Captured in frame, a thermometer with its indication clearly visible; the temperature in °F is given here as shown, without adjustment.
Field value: 107.6 °F
